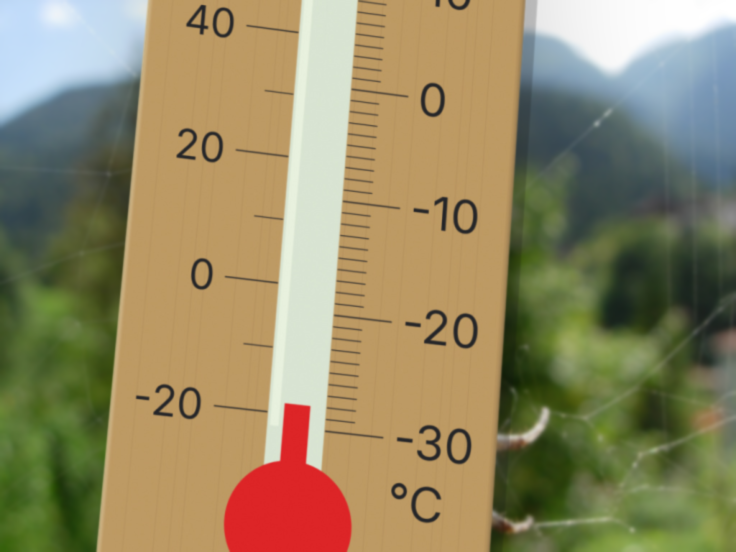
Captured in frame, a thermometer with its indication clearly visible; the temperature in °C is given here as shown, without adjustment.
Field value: -28 °C
